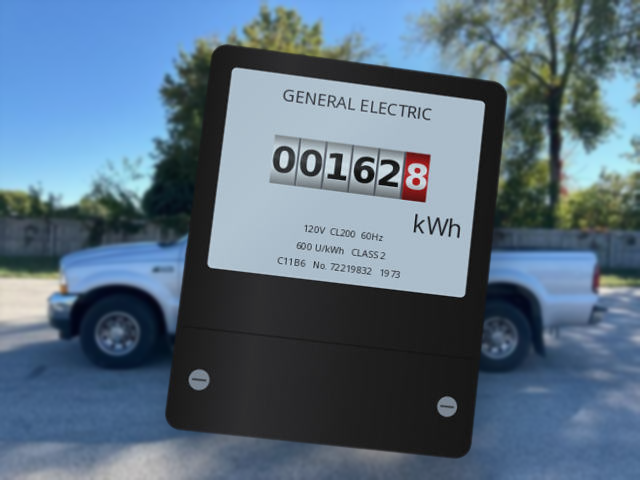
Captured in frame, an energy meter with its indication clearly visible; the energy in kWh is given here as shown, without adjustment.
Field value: 162.8 kWh
